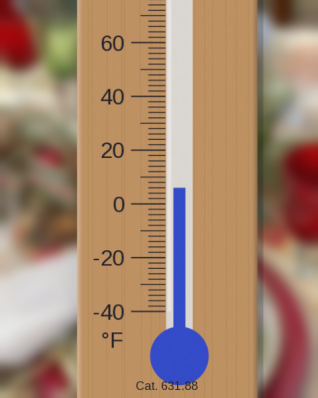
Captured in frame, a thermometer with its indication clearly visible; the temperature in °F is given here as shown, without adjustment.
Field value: 6 °F
